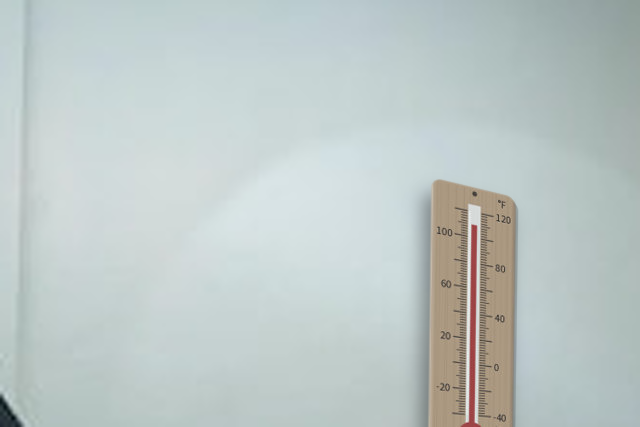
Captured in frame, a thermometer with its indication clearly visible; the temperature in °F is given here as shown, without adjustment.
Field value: 110 °F
